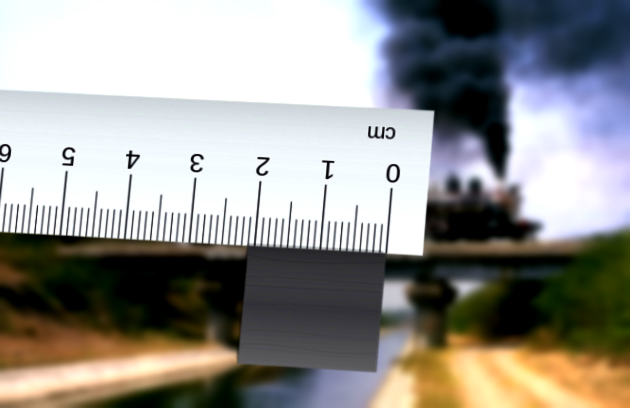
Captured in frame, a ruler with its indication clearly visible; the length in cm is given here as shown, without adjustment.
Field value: 2.1 cm
